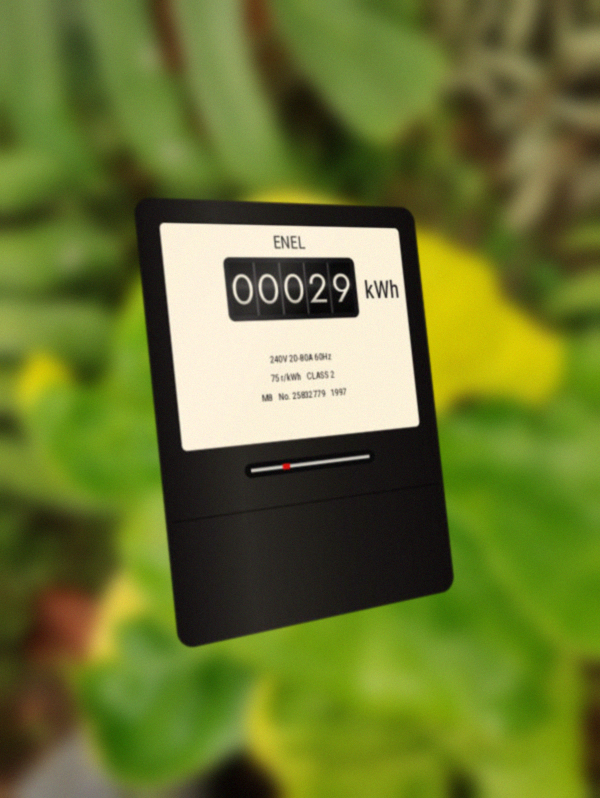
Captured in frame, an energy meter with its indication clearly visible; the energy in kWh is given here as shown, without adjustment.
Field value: 29 kWh
